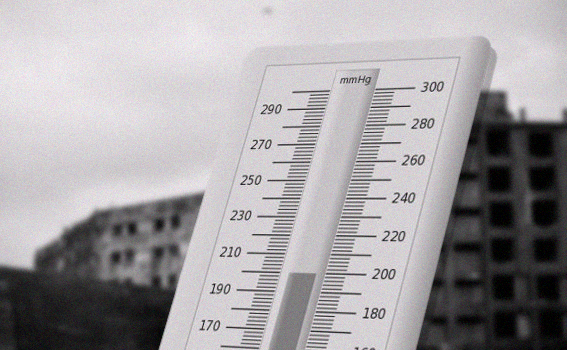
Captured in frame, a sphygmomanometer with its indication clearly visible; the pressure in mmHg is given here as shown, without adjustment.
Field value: 200 mmHg
